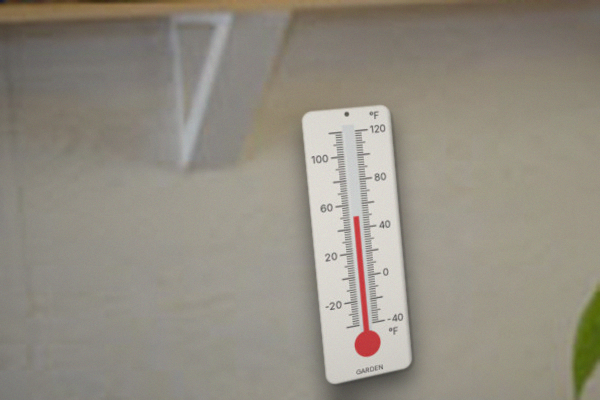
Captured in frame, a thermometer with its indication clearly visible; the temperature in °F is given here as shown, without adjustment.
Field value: 50 °F
